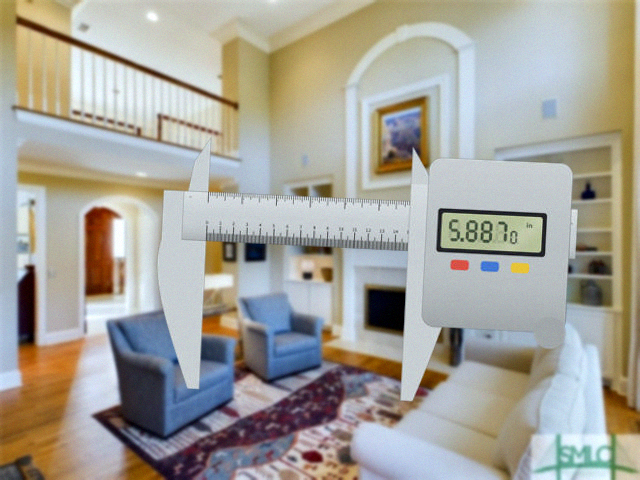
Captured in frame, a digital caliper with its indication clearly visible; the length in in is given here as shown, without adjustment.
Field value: 5.8870 in
